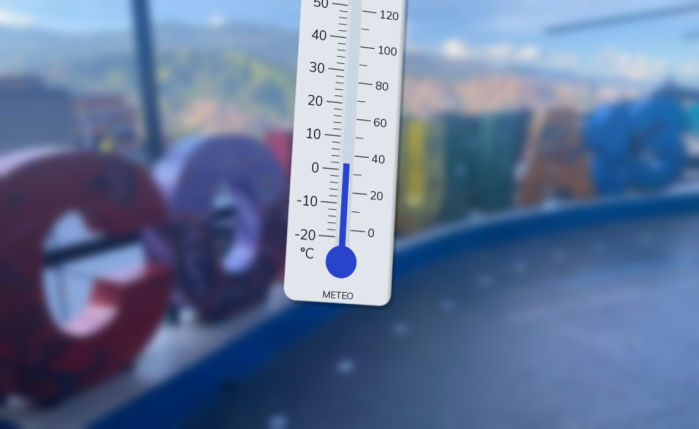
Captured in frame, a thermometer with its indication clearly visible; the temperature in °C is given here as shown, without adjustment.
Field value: 2 °C
